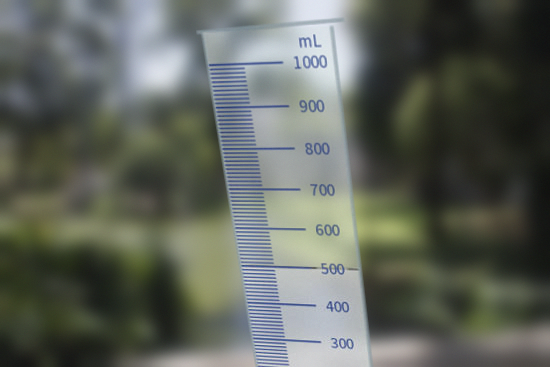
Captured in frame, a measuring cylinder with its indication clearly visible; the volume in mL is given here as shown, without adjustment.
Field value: 500 mL
